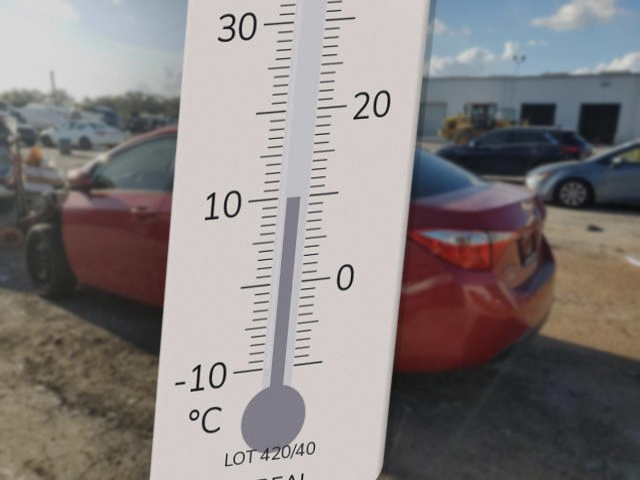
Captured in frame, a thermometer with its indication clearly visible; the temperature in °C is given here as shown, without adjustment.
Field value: 10 °C
